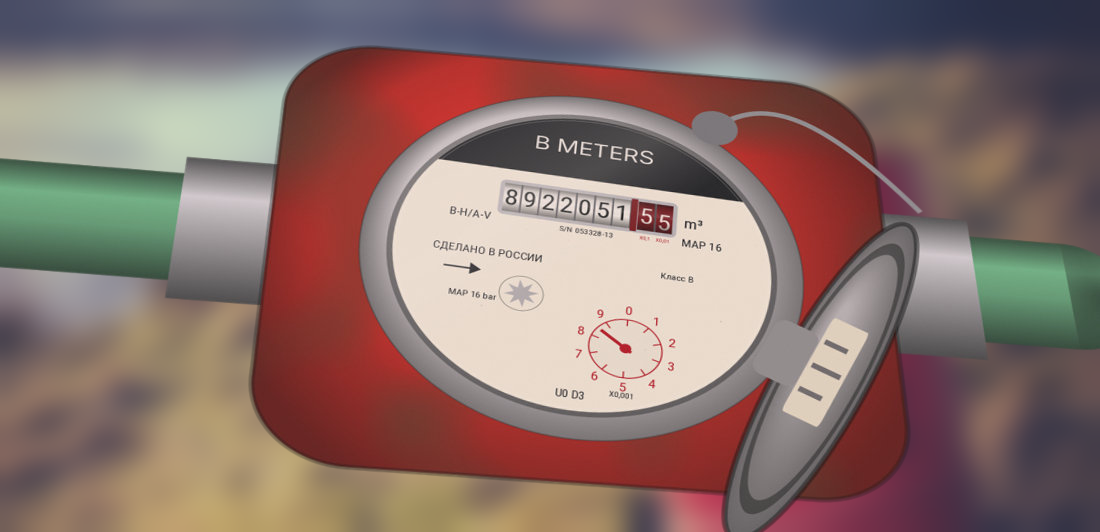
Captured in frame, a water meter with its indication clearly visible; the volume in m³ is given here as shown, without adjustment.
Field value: 8922051.548 m³
